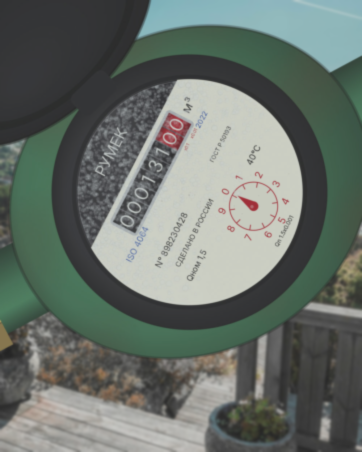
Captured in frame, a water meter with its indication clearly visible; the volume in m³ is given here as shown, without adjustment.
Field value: 131.000 m³
